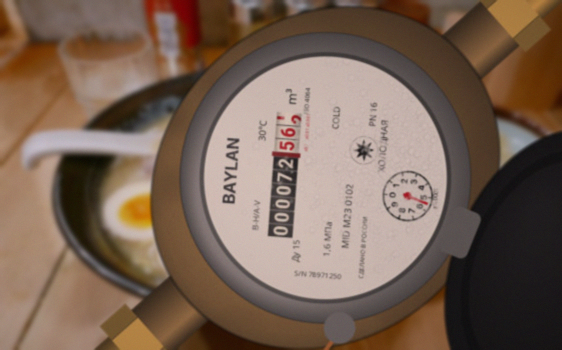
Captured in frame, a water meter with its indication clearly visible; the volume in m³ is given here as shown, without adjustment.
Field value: 72.5615 m³
